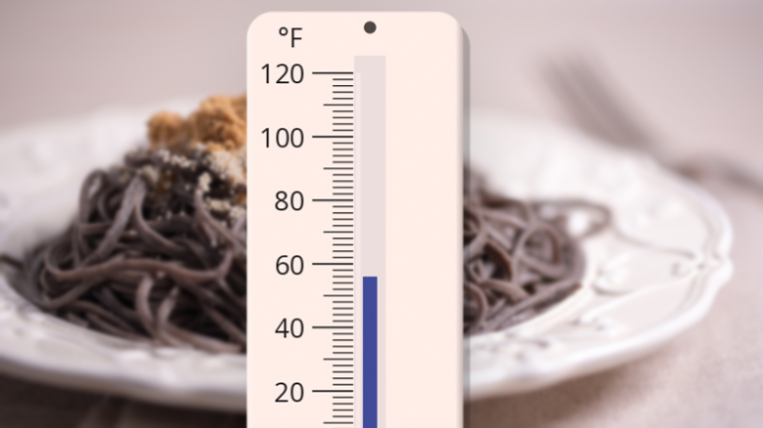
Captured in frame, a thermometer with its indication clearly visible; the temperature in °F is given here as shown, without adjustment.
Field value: 56 °F
